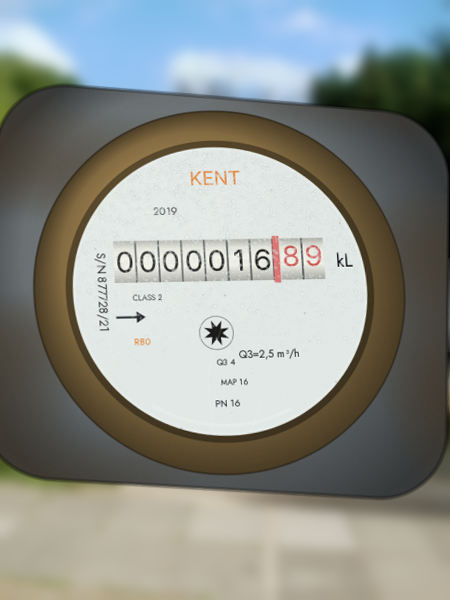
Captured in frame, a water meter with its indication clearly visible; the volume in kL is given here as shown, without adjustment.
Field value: 16.89 kL
